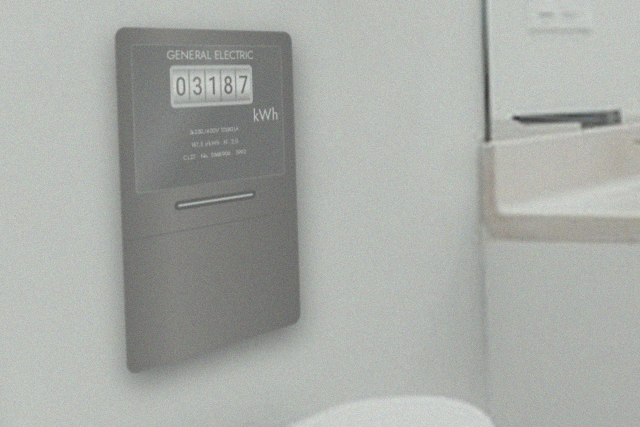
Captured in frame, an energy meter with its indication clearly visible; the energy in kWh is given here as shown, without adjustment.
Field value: 3187 kWh
